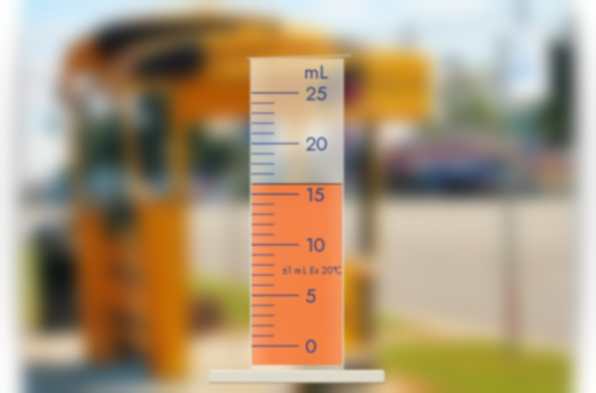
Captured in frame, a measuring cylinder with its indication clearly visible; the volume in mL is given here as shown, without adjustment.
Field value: 16 mL
